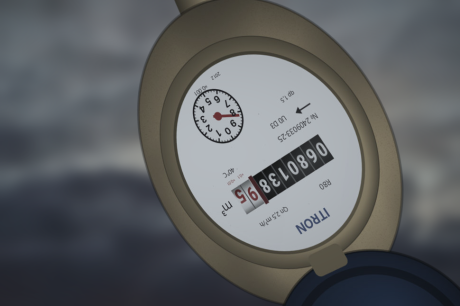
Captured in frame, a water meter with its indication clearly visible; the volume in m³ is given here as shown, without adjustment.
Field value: 680138.948 m³
